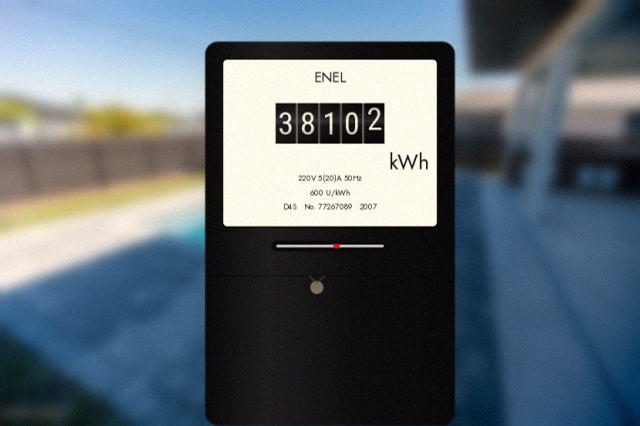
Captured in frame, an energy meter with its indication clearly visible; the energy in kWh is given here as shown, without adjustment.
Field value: 38102 kWh
